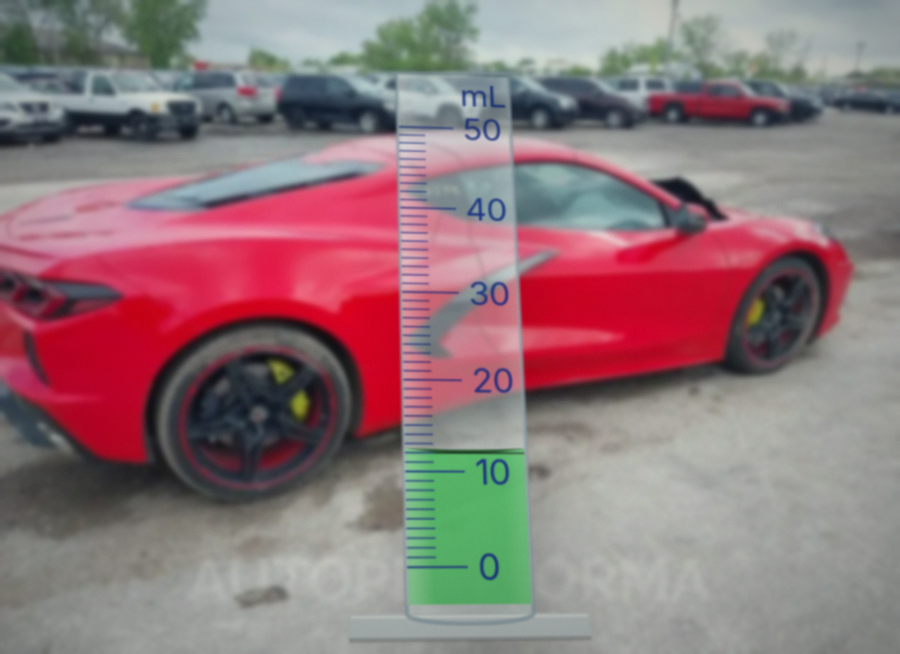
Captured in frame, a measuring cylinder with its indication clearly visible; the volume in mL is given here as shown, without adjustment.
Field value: 12 mL
